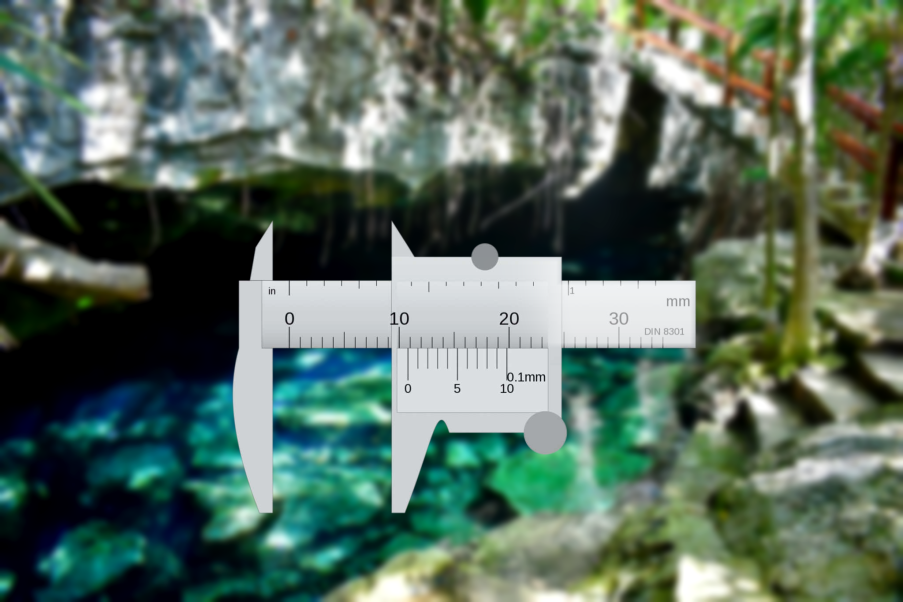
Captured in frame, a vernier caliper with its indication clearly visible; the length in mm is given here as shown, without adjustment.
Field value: 10.8 mm
